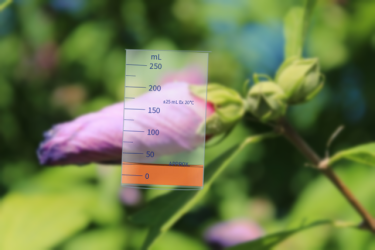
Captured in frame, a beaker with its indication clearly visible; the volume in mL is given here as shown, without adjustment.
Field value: 25 mL
